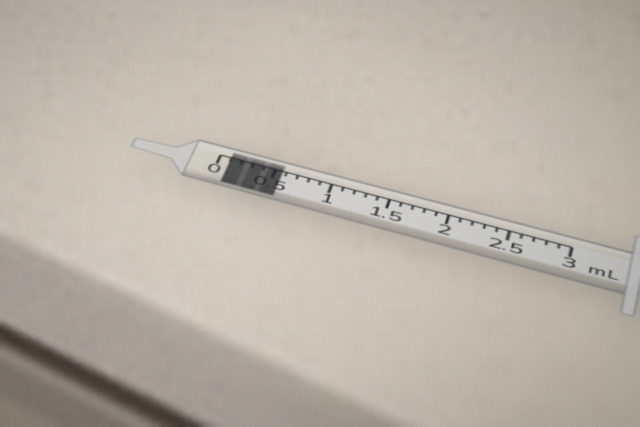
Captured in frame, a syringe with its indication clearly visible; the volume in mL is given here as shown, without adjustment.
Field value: 0.1 mL
